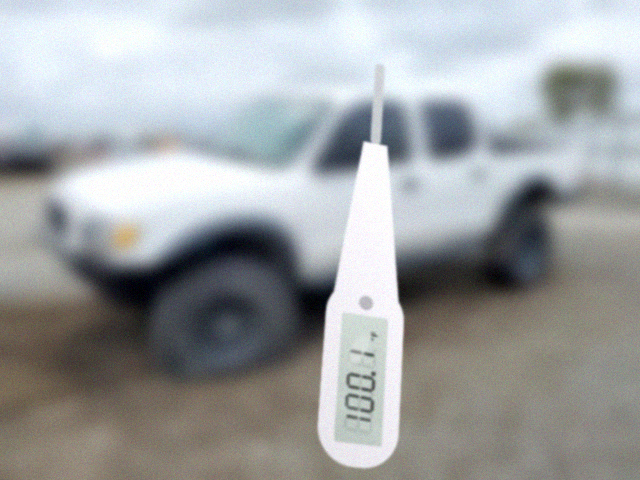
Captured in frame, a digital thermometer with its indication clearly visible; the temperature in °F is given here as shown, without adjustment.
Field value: 100.1 °F
